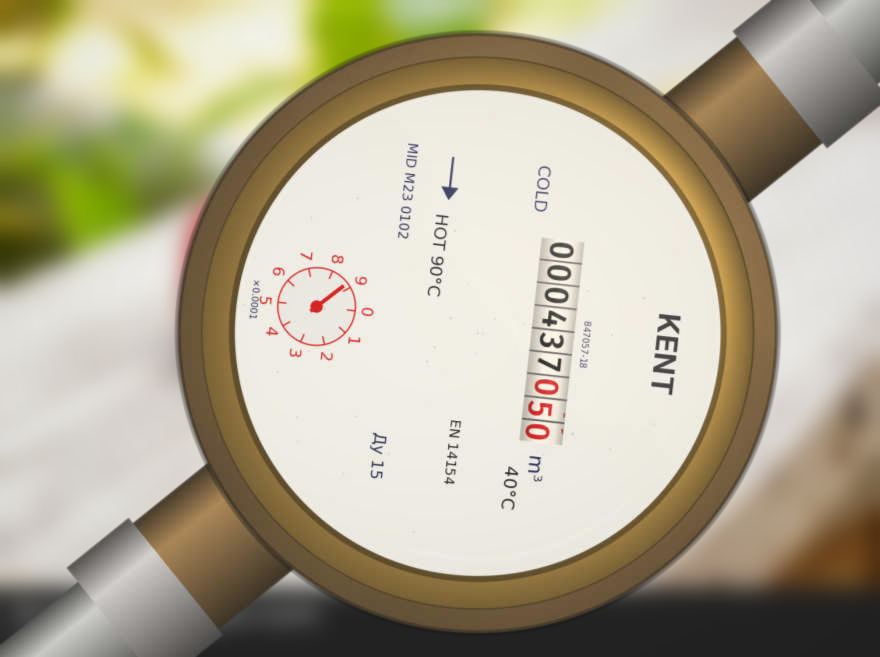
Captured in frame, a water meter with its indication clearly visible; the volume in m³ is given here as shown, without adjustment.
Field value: 437.0498 m³
